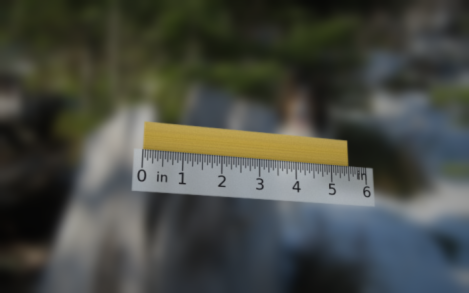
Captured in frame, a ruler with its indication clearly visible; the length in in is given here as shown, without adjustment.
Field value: 5.5 in
